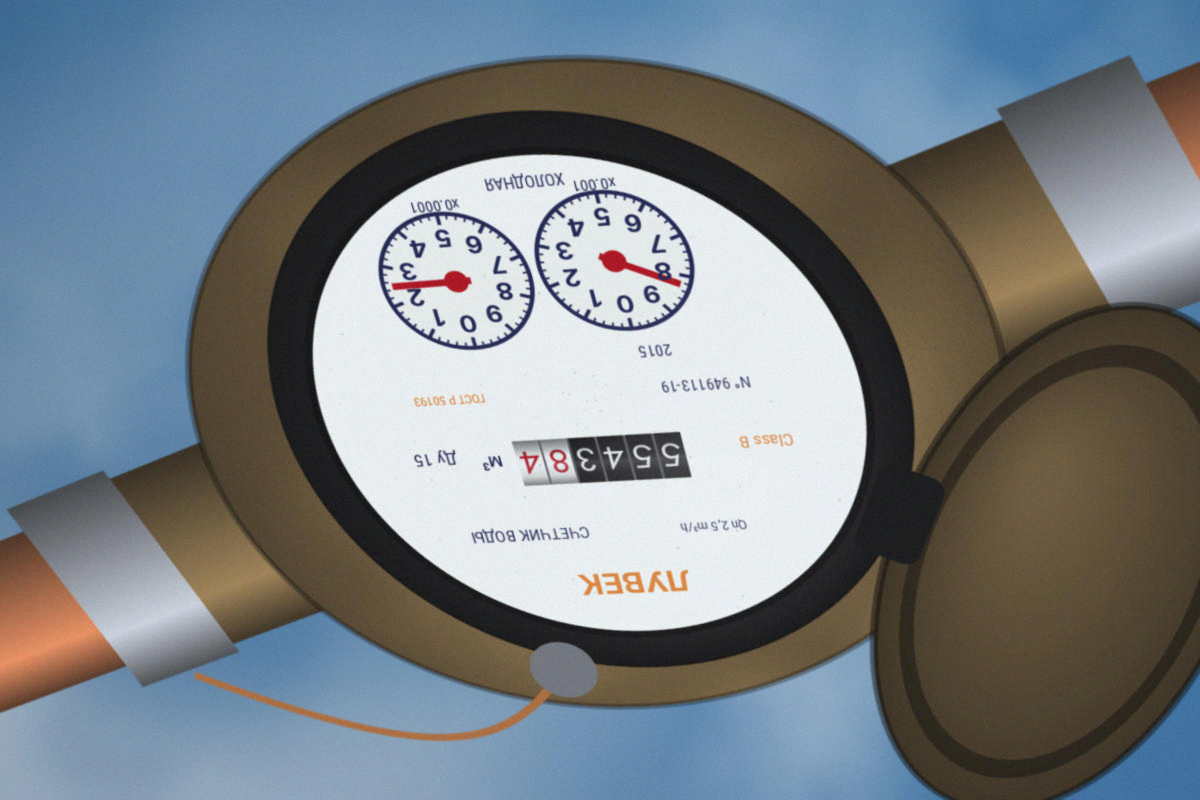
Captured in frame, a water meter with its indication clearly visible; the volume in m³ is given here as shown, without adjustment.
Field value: 5543.8482 m³
